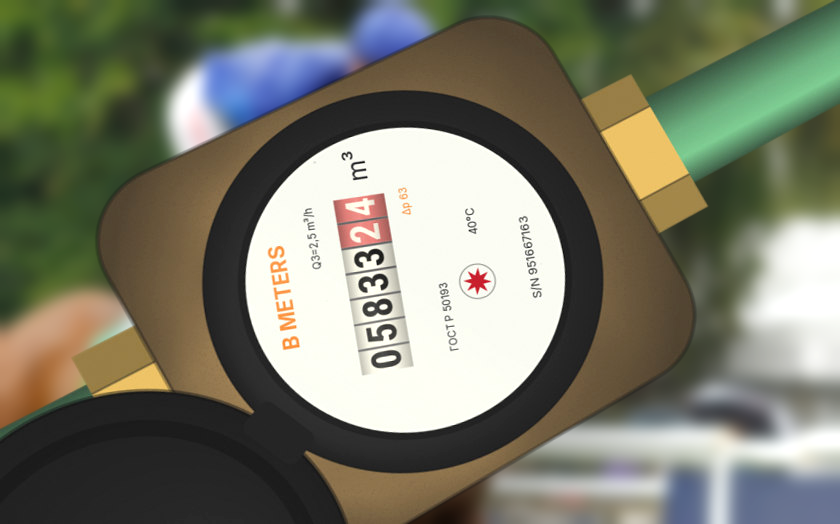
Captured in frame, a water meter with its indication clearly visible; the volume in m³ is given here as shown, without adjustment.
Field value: 5833.24 m³
